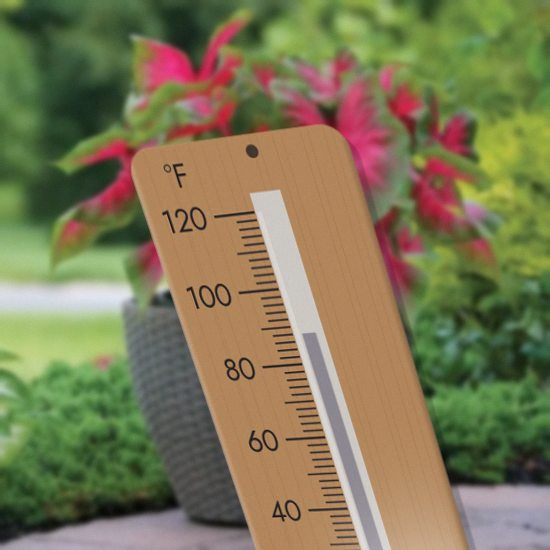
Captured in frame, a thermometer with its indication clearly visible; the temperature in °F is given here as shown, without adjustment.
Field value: 88 °F
